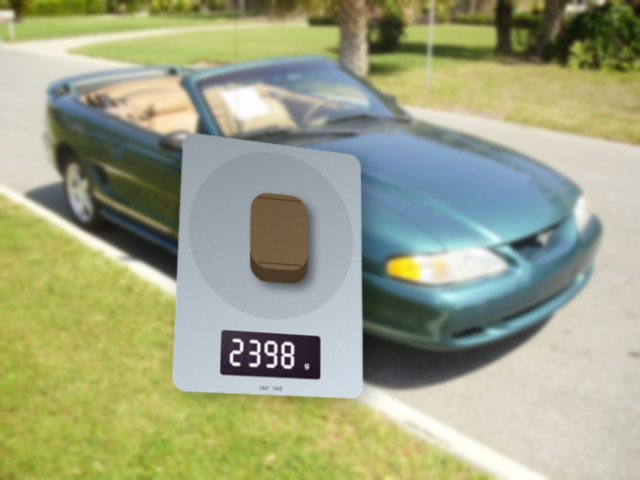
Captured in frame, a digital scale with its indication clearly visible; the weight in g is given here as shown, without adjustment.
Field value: 2398 g
